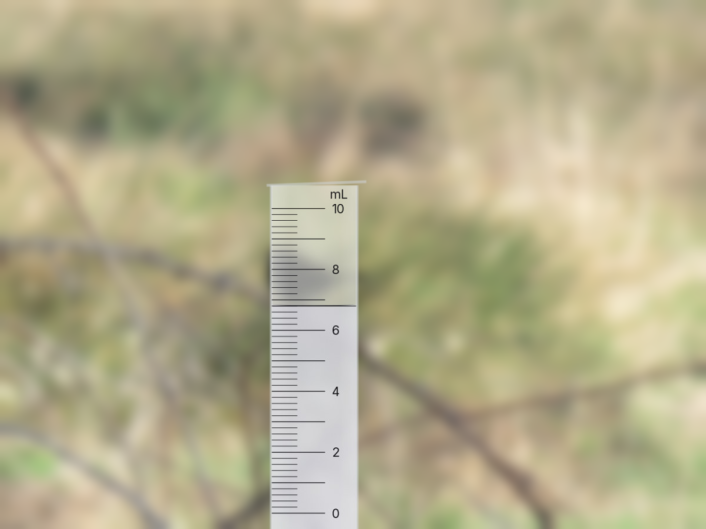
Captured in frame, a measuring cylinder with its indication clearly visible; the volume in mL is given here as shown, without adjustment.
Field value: 6.8 mL
